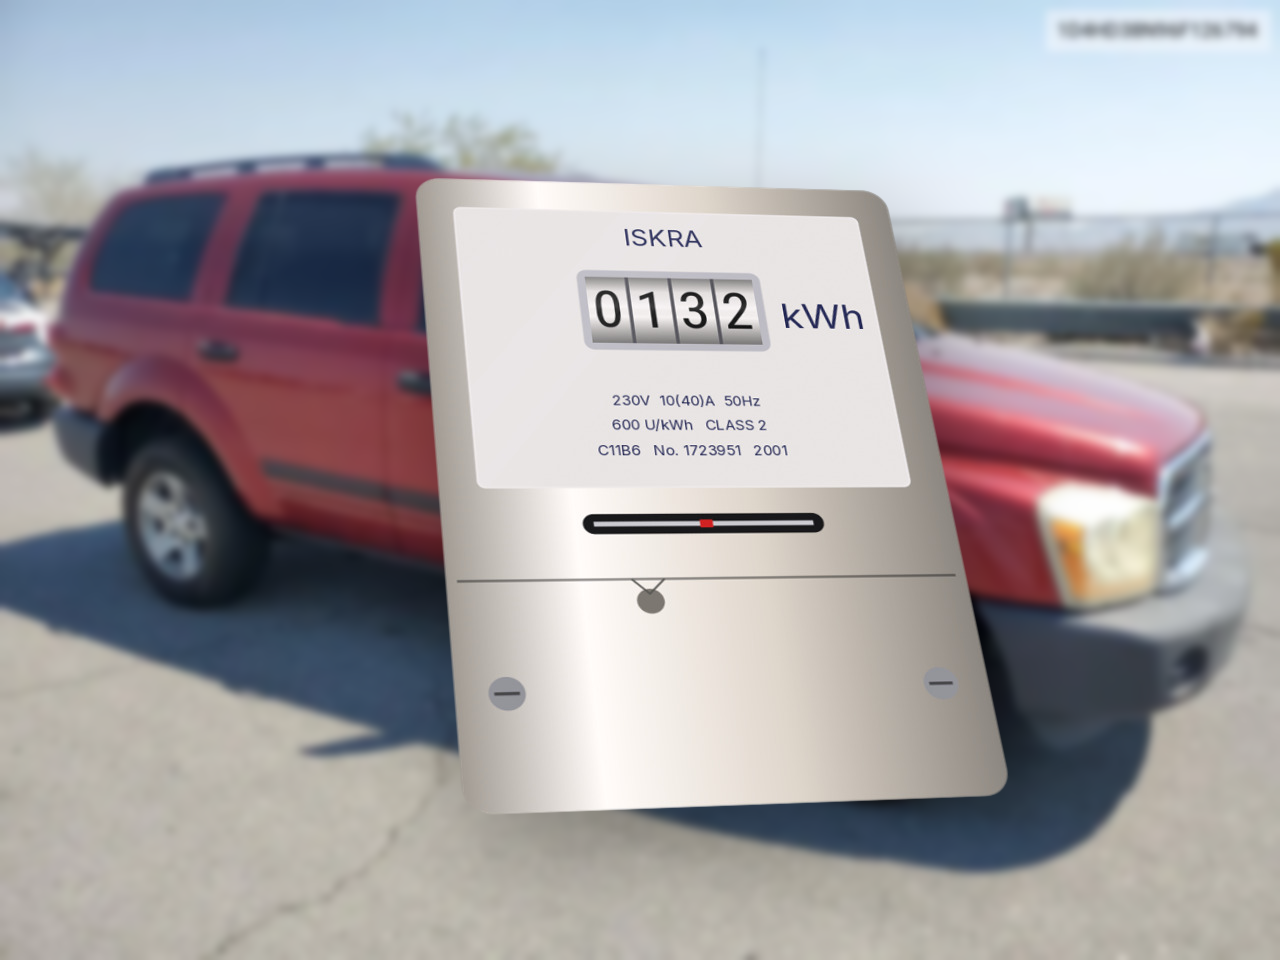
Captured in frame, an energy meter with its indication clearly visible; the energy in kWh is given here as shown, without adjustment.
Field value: 132 kWh
